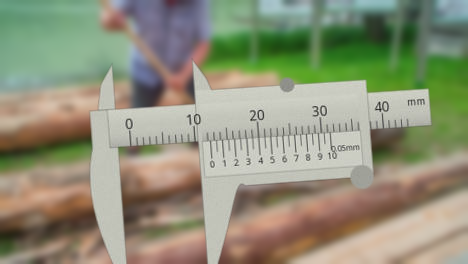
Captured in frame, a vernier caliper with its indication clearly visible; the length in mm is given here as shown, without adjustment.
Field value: 12.4 mm
